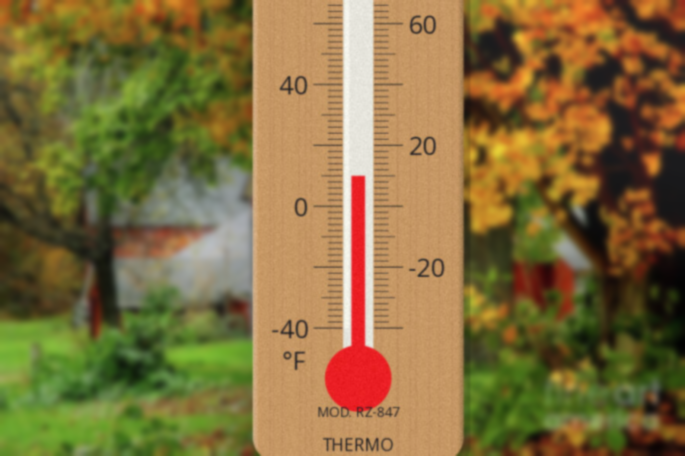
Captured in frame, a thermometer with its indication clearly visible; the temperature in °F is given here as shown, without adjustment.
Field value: 10 °F
